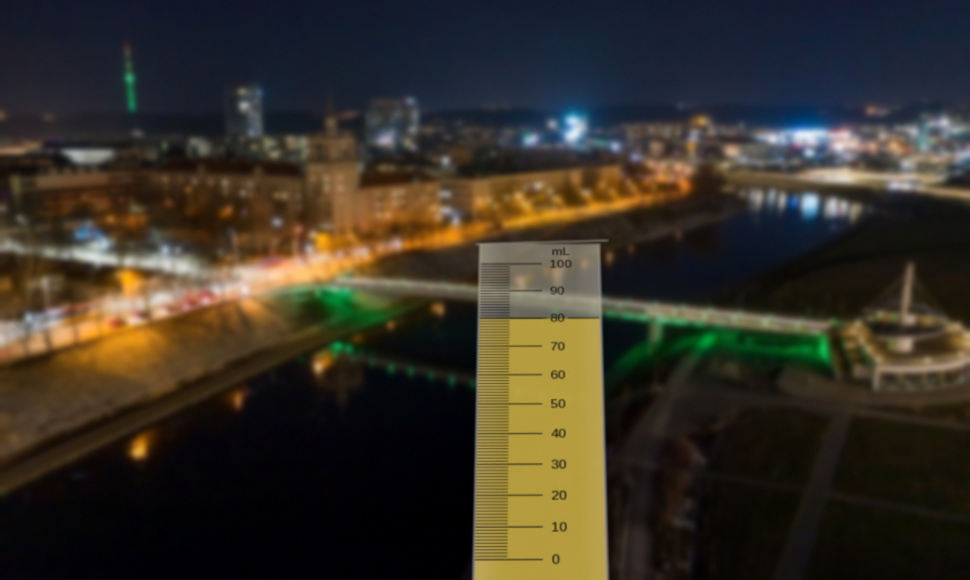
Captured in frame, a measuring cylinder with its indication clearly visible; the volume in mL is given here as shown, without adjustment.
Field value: 80 mL
